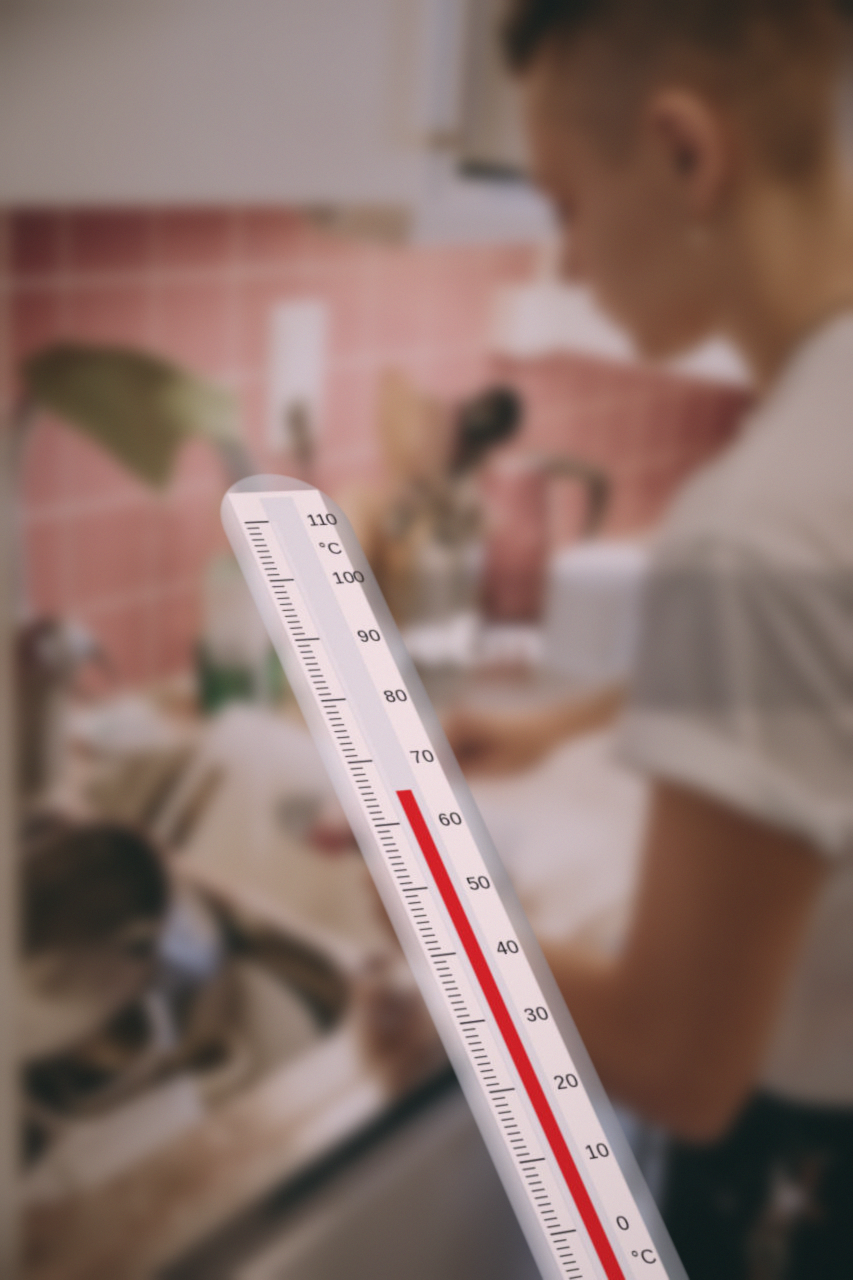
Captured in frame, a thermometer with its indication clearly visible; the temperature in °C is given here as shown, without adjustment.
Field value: 65 °C
